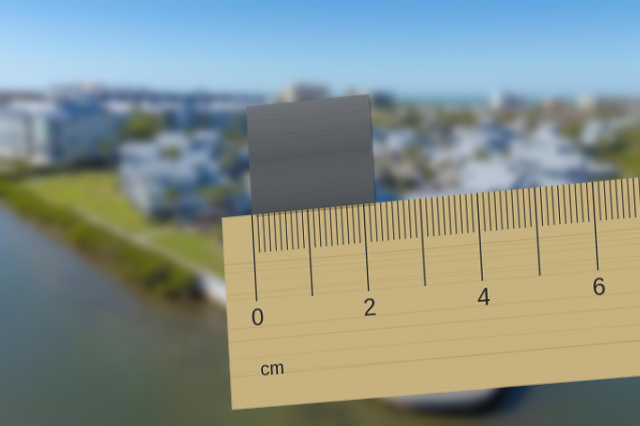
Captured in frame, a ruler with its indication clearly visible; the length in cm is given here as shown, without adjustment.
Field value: 2.2 cm
